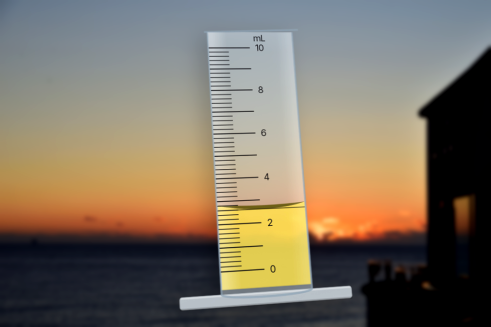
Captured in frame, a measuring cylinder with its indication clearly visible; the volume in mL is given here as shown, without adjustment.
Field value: 2.6 mL
